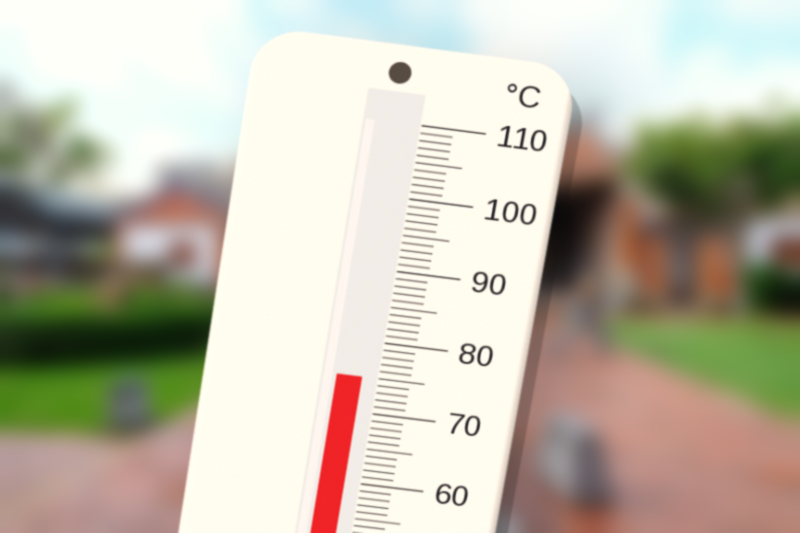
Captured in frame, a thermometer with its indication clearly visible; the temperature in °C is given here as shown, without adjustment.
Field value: 75 °C
